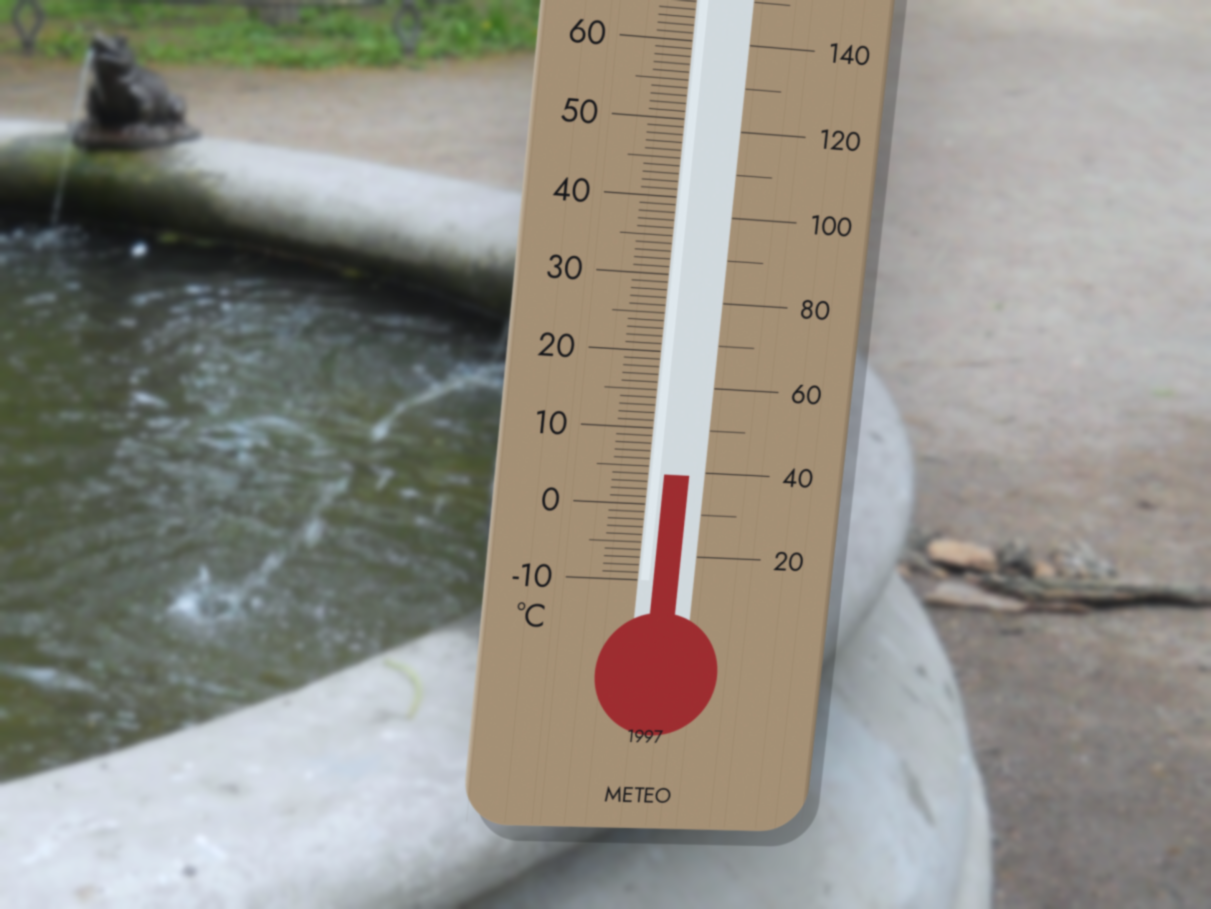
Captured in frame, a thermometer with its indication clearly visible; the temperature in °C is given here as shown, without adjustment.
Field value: 4 °C
